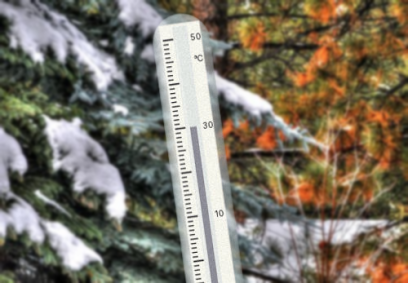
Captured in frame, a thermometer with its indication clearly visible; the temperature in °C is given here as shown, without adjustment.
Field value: 30 °C
